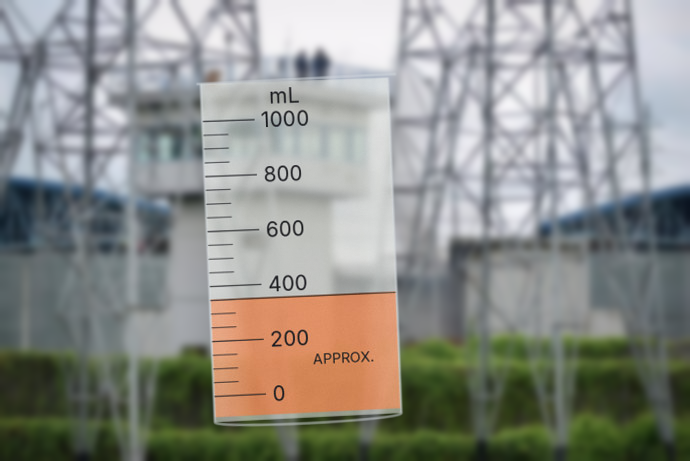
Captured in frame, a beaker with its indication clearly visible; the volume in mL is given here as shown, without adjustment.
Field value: 350 mL
